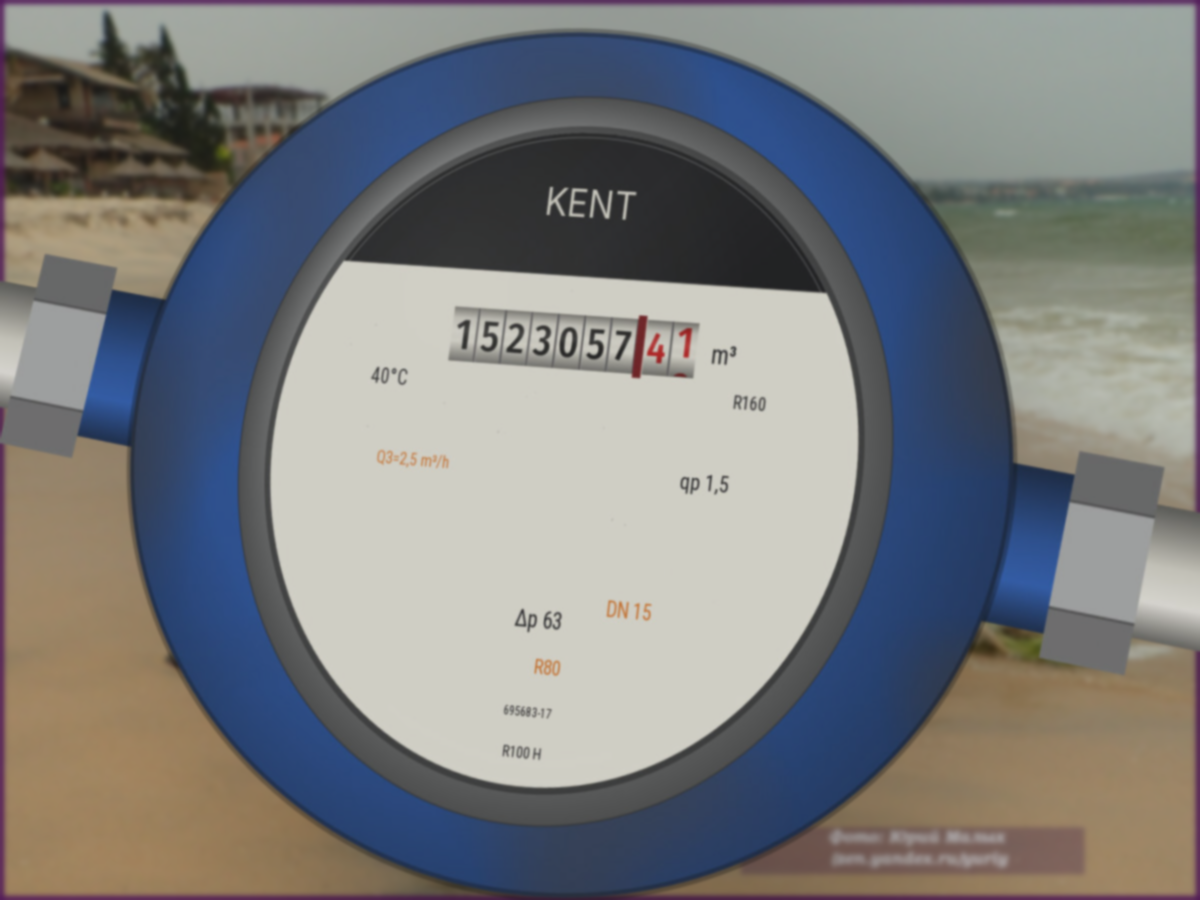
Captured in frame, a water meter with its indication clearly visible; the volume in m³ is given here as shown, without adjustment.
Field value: 1523057.41 m³
